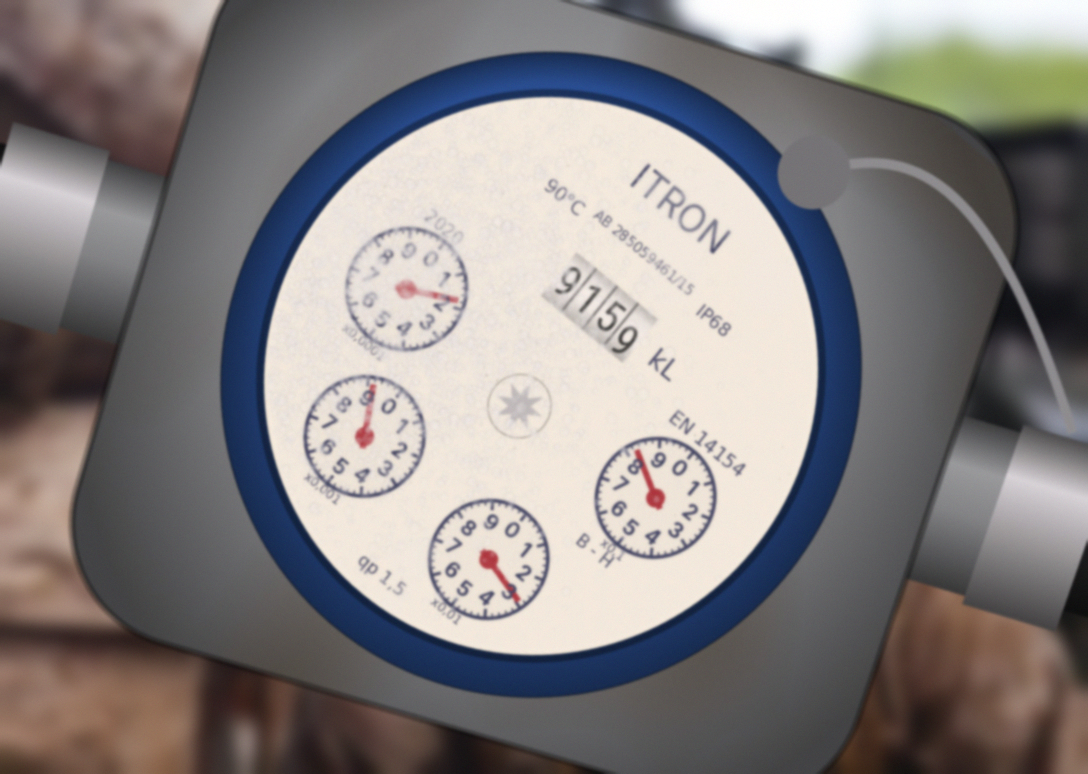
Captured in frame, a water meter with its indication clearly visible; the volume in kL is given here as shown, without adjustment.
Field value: 9158.8291 kL
